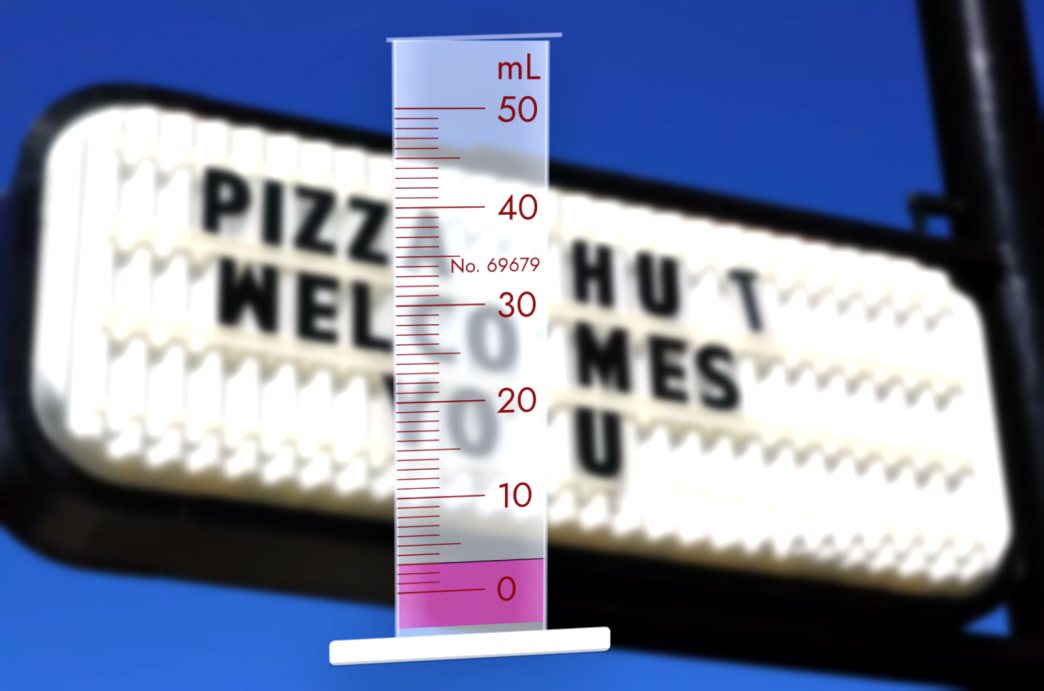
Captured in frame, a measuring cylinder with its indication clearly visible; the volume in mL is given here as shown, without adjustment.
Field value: 3 mL
